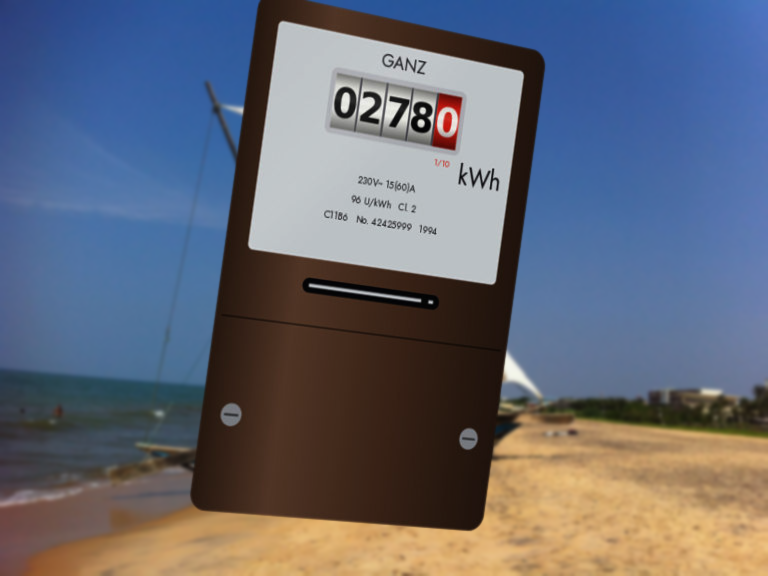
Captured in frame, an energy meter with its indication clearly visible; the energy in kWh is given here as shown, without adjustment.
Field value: 278.0 kWh
